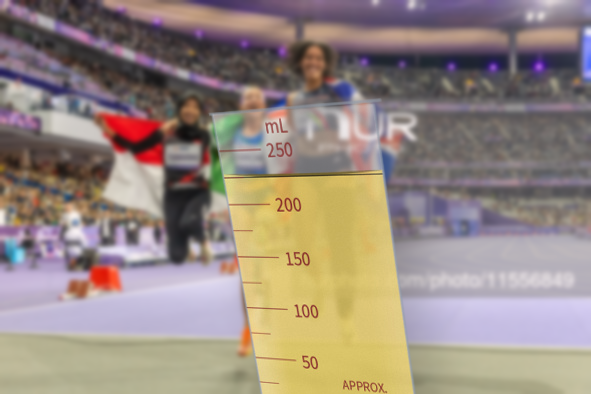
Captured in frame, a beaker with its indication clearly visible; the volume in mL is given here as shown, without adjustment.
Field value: 225 mL
